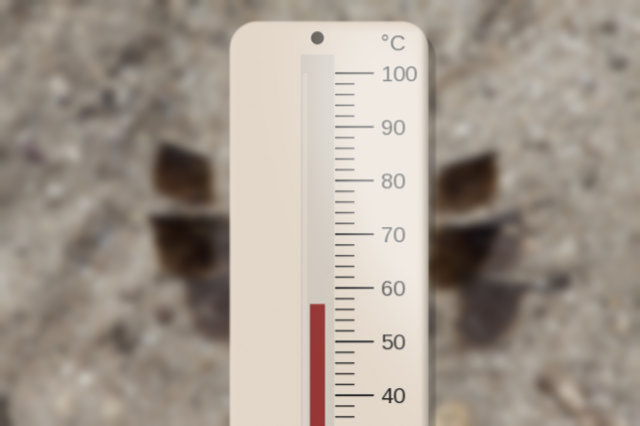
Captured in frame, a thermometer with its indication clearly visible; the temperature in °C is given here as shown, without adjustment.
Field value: 57 °C
